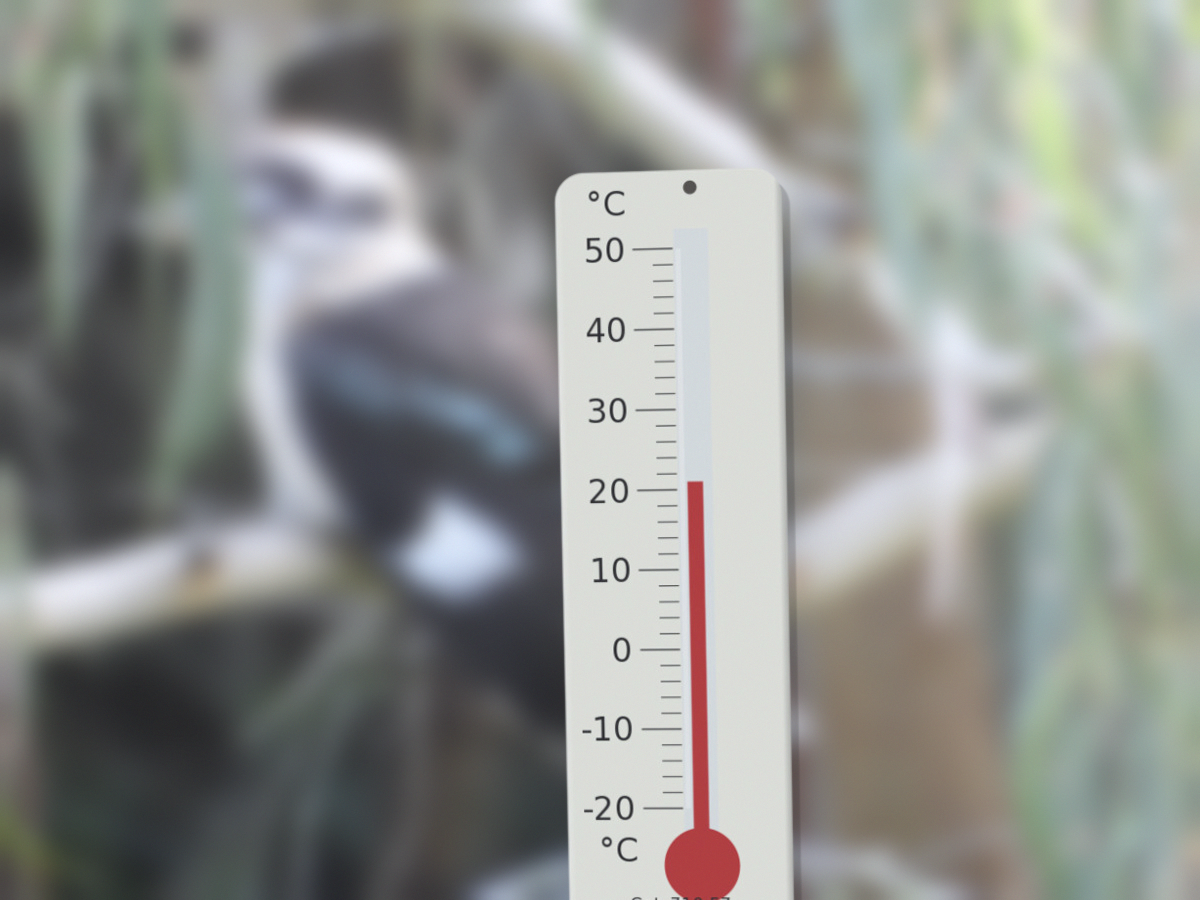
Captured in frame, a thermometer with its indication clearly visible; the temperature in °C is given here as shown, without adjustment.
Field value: 21 °C
